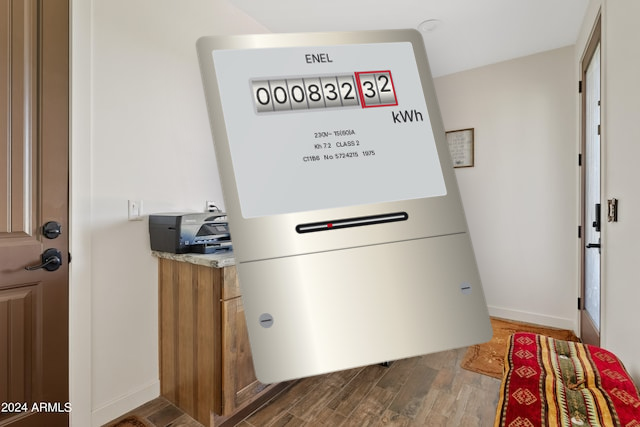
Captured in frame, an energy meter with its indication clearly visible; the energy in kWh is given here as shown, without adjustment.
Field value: 832.32 kWh
